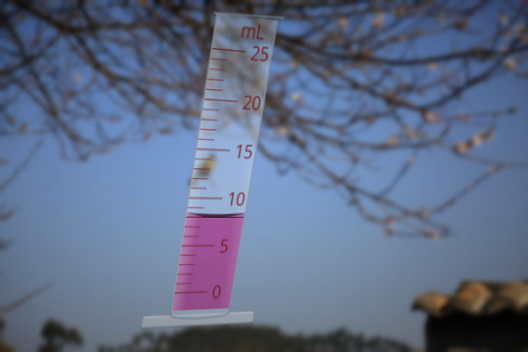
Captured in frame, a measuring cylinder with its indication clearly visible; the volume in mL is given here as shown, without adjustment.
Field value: 8 mL
